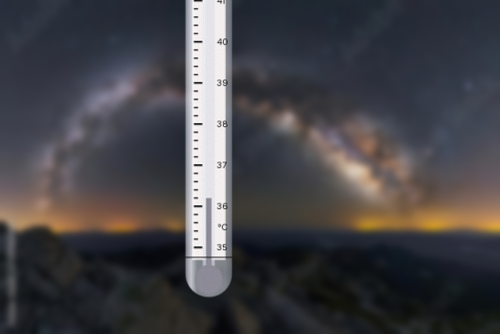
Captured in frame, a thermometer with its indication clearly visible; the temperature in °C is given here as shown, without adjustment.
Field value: 36.2 °C
